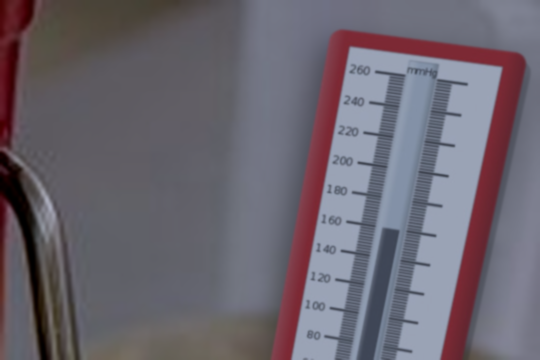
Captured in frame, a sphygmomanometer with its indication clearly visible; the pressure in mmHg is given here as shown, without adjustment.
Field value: 160 mmHg
